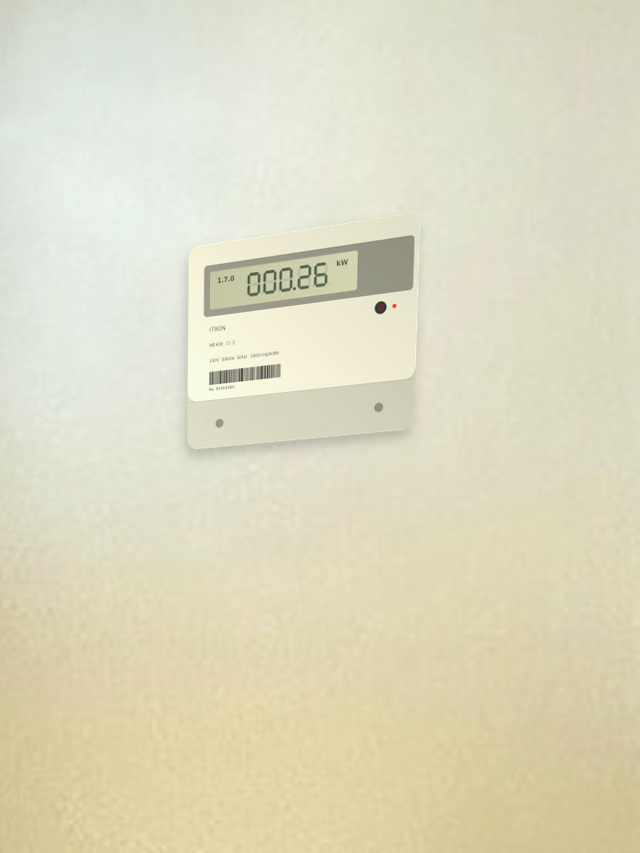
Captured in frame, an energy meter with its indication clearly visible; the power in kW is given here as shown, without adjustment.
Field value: 0.26 kW
